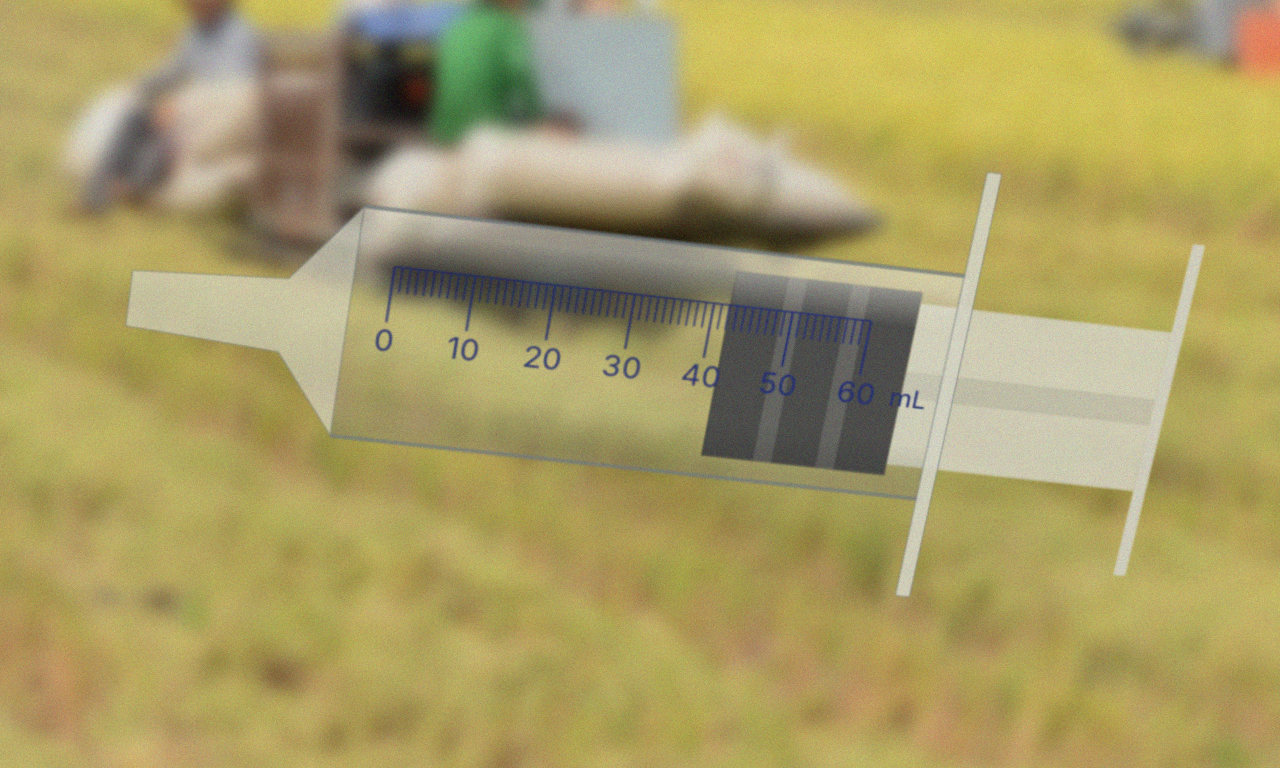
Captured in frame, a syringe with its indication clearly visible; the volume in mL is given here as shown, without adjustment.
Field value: 42 mL
